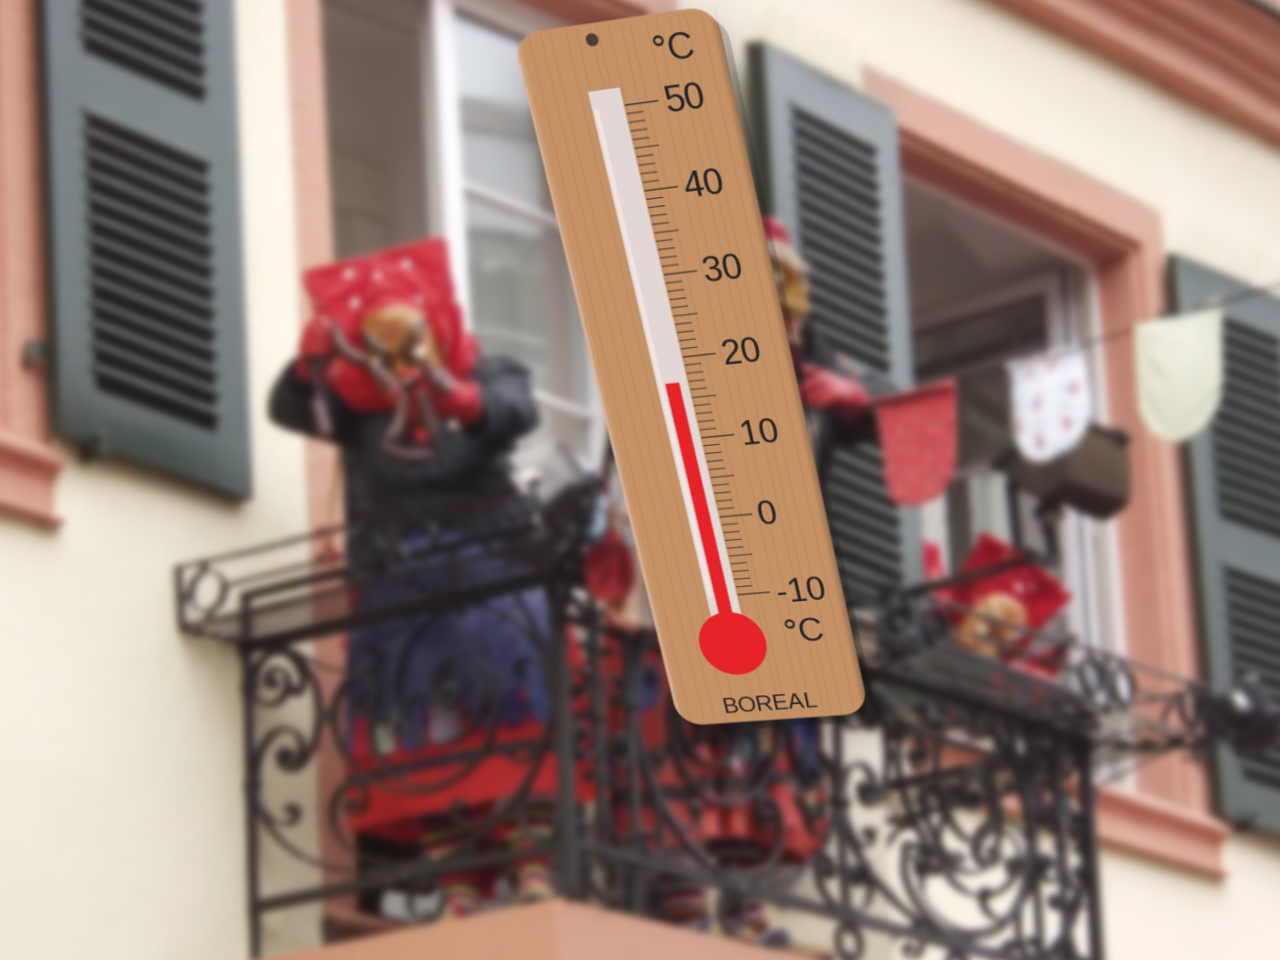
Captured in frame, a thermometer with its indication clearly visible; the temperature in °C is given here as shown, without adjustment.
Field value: 17 °C
